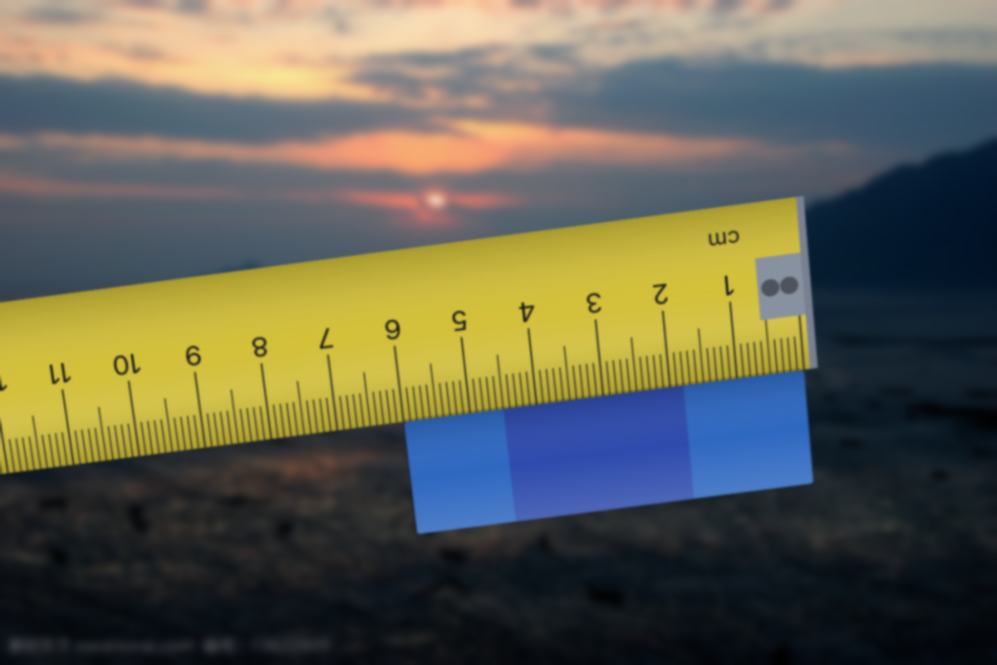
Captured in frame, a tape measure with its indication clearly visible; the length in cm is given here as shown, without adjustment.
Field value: 6 cm
